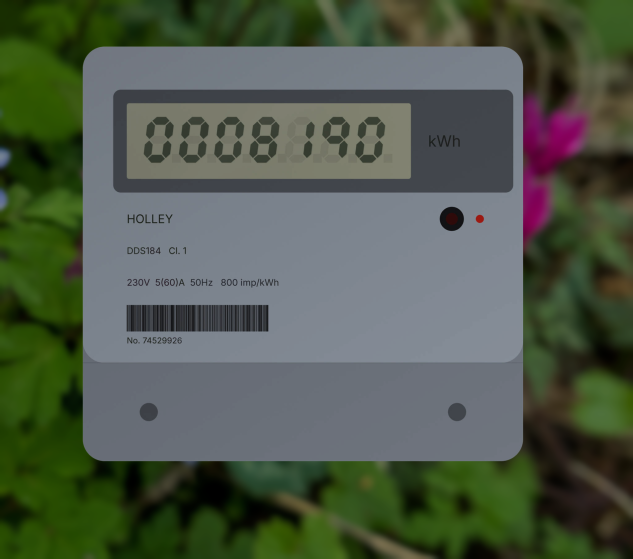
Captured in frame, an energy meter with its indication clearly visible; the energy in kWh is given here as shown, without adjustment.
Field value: 8190 kWh
